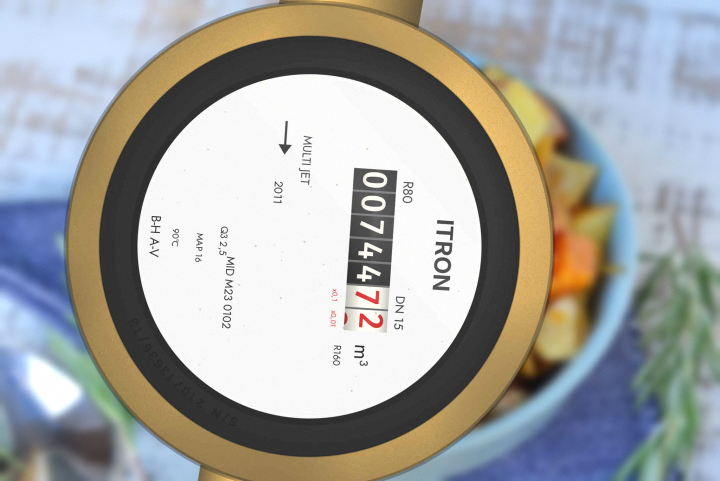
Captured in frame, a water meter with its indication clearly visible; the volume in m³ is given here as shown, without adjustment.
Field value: 744.72 m³
